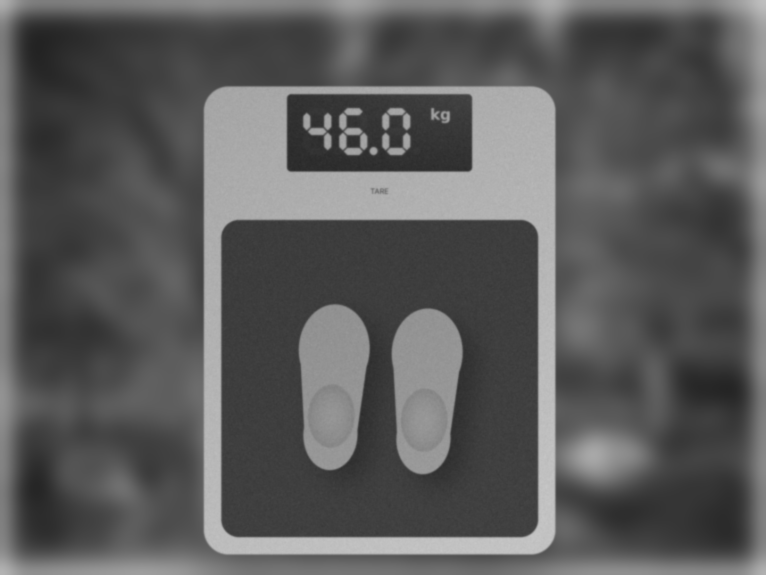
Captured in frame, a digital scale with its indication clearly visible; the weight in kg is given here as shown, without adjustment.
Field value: 46.0 kg
